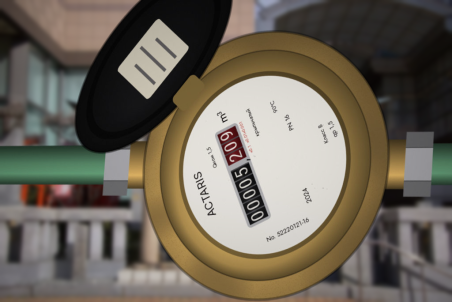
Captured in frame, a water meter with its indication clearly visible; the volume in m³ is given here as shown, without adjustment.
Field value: 5.209 m³
